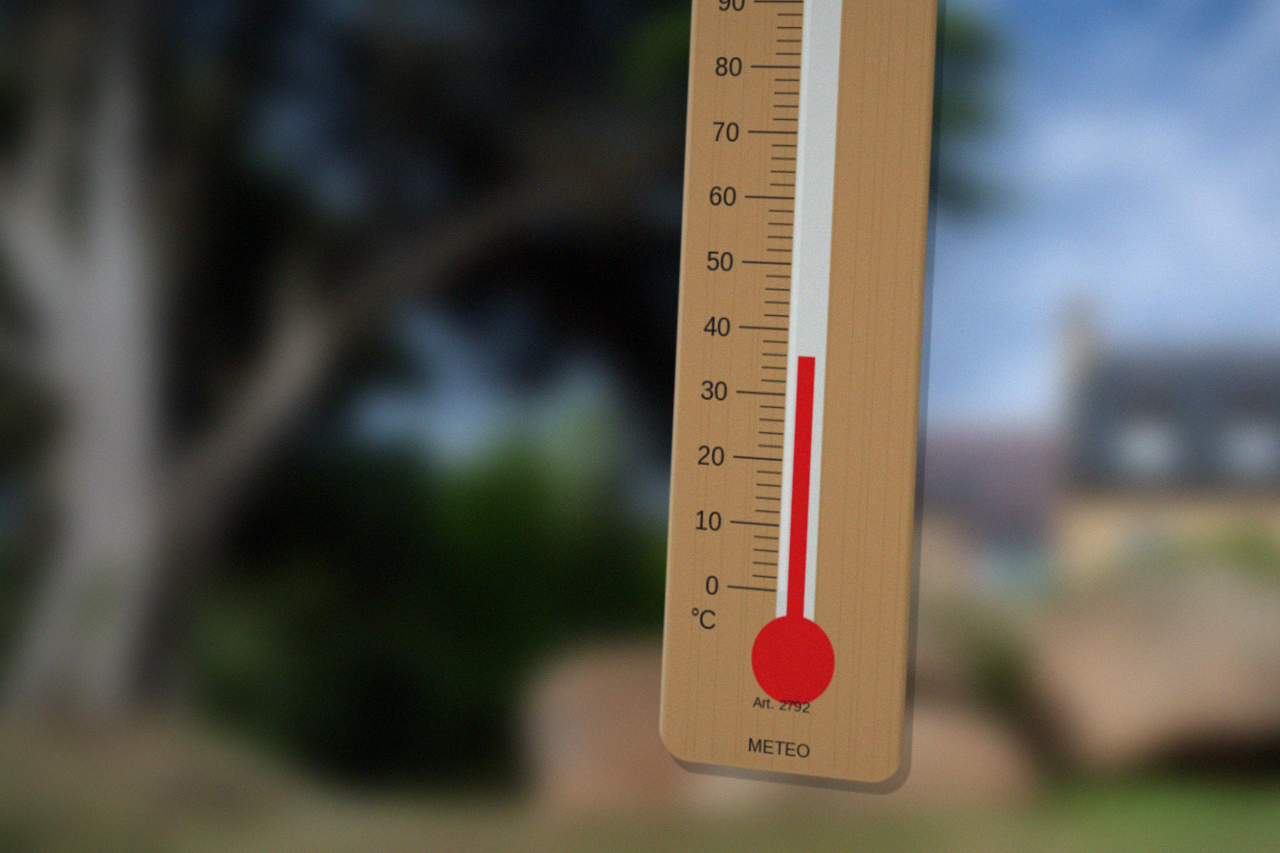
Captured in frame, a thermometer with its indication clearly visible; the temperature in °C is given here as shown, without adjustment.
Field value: 36 °C
